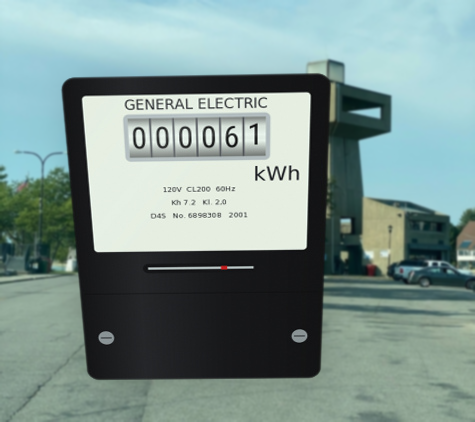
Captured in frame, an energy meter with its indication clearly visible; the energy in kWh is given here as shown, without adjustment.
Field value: 61 kWh
